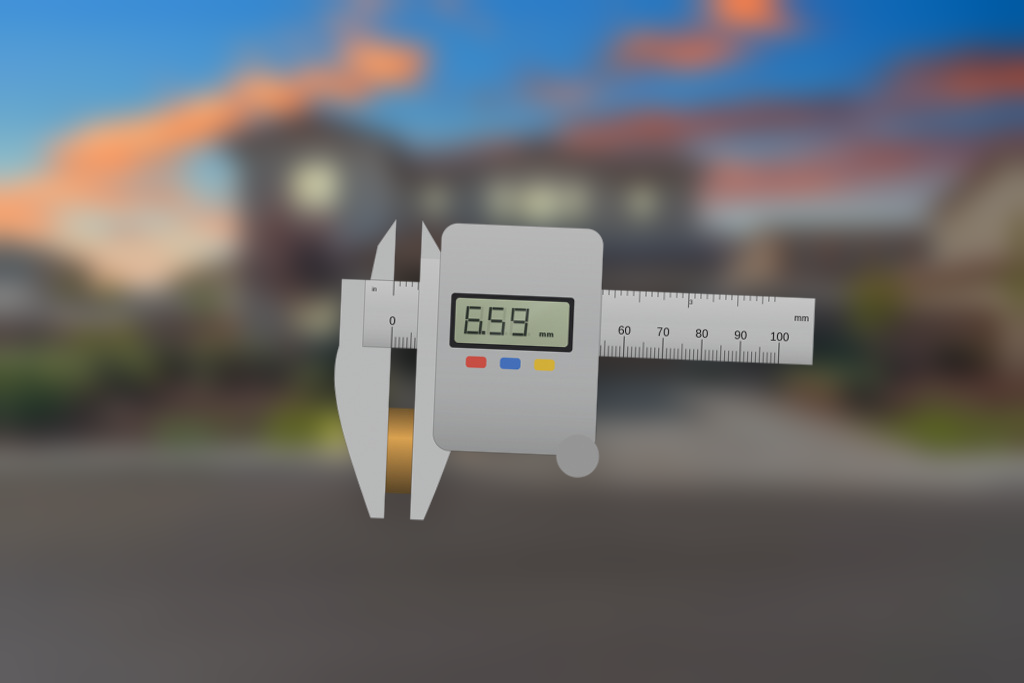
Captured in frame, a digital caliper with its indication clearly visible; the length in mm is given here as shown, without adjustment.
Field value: 6.59 mm
